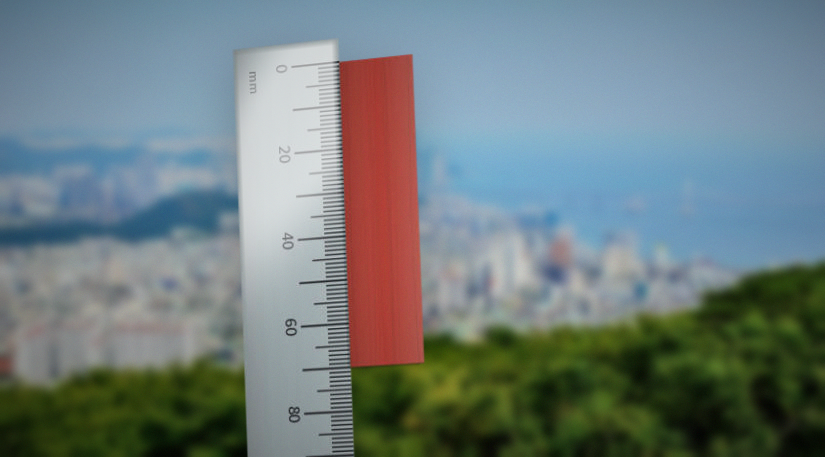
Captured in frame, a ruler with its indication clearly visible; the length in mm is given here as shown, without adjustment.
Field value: 70 mm
